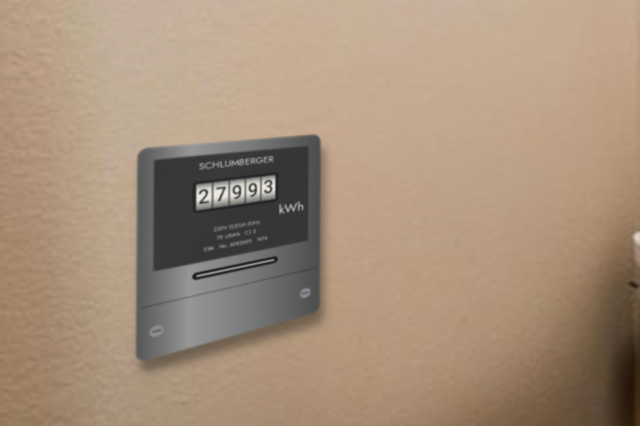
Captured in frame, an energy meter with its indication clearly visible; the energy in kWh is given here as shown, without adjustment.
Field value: 27993 kWh
